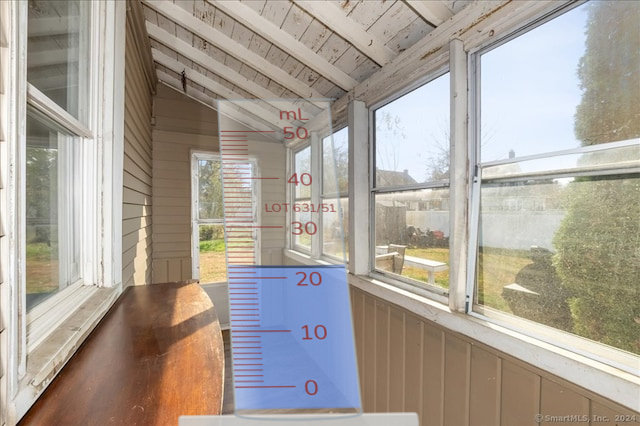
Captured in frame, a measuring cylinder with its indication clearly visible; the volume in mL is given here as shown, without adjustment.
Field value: 22 mL
